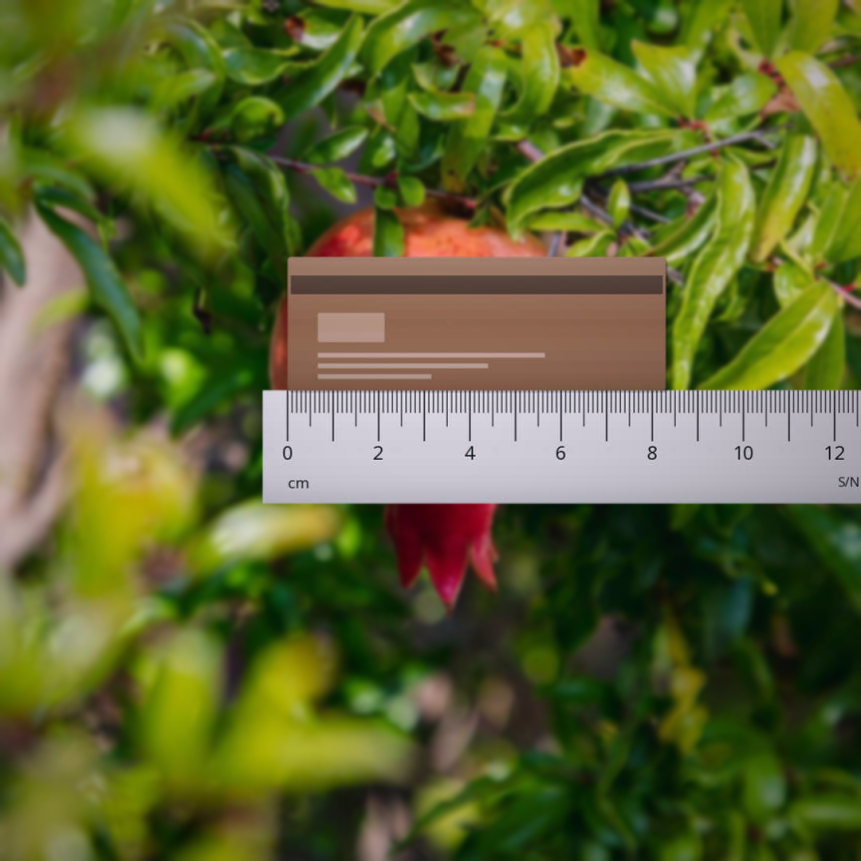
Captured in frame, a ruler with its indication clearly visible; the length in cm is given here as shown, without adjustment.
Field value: 8.3 cm
